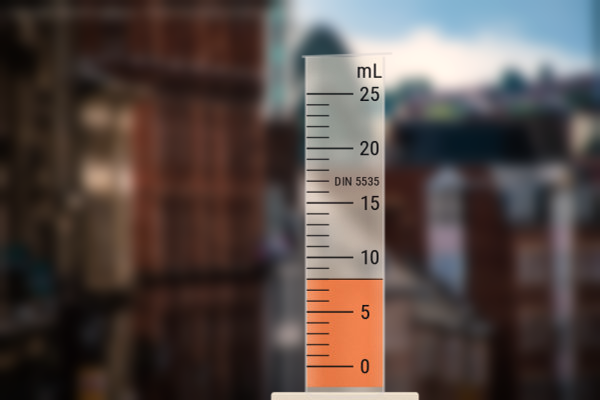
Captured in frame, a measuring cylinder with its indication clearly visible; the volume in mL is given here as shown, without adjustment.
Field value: 8 mL
